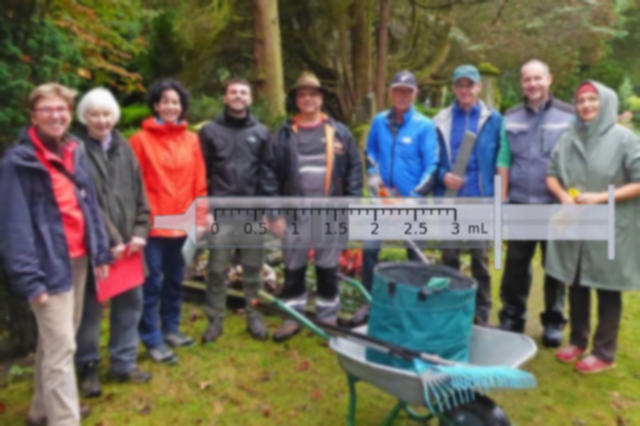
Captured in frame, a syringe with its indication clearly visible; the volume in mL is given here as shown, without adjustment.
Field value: 1.2 mL
